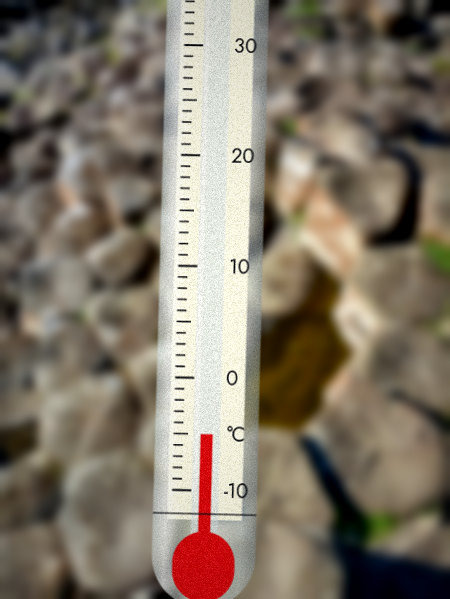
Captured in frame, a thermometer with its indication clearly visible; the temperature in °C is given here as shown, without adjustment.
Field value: -5 °C
